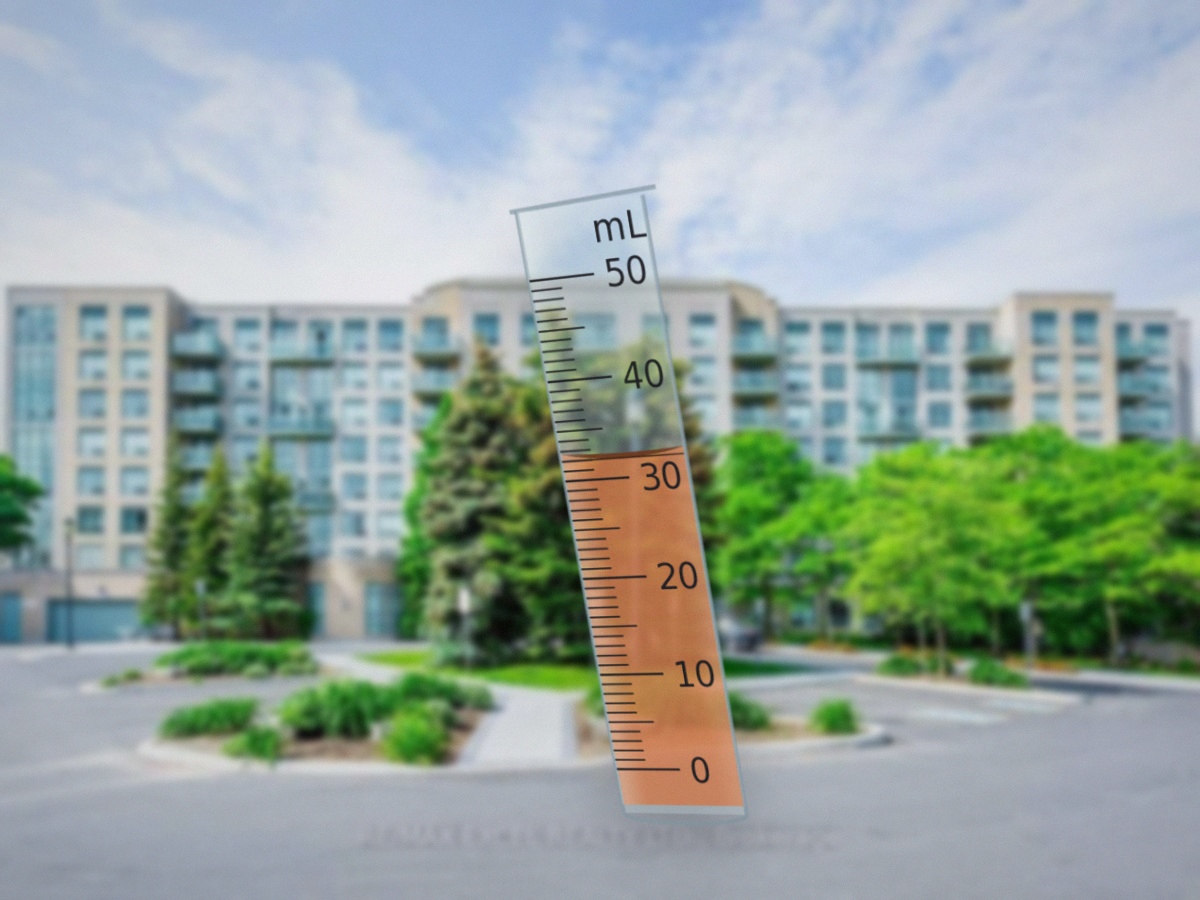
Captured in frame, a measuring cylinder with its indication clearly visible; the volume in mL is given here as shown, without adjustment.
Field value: 32 mL
